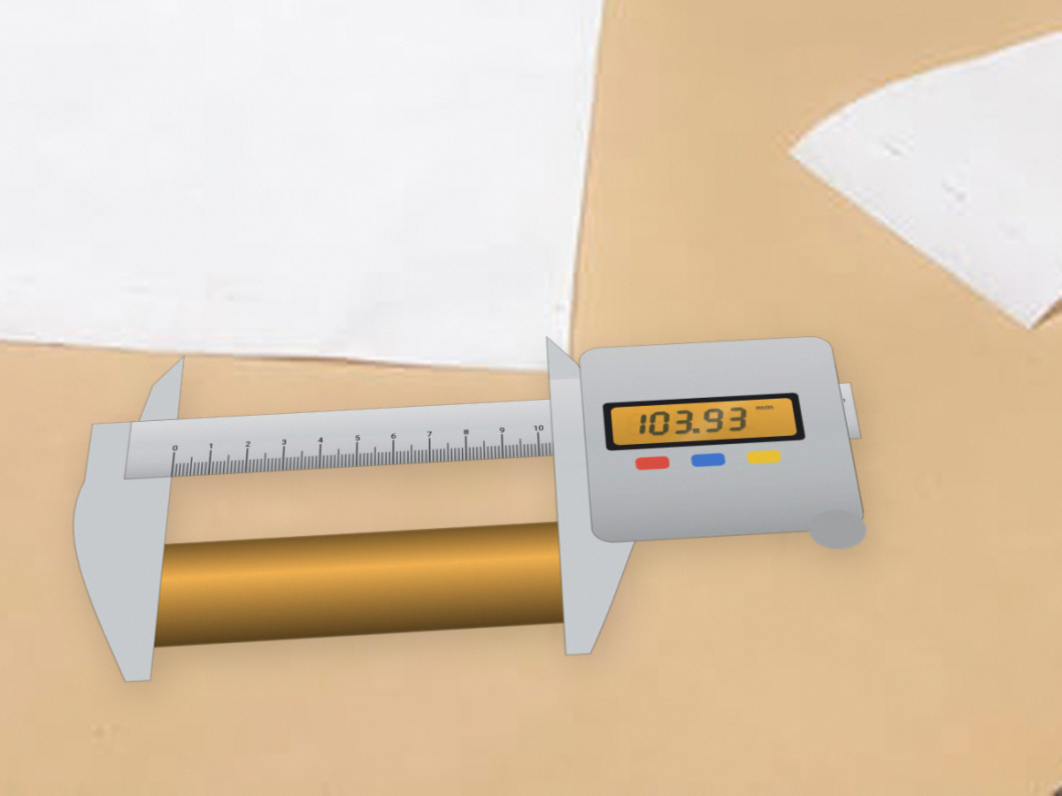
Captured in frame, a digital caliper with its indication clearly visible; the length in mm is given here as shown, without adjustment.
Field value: 103.93 mm
